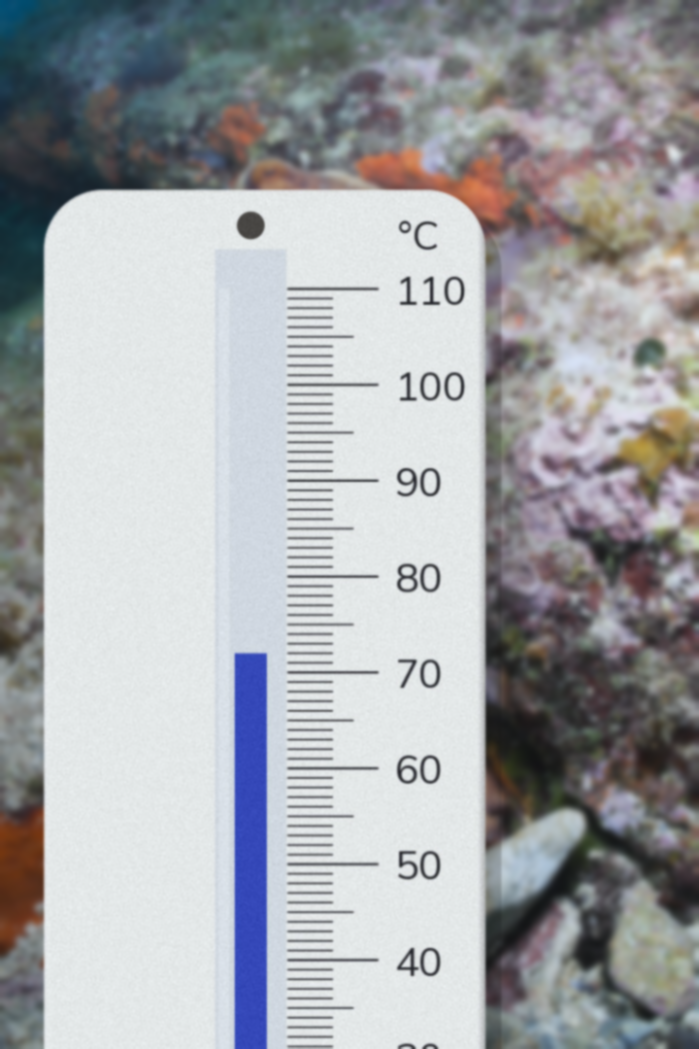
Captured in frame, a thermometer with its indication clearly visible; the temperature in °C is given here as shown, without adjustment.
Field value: 72 °C
